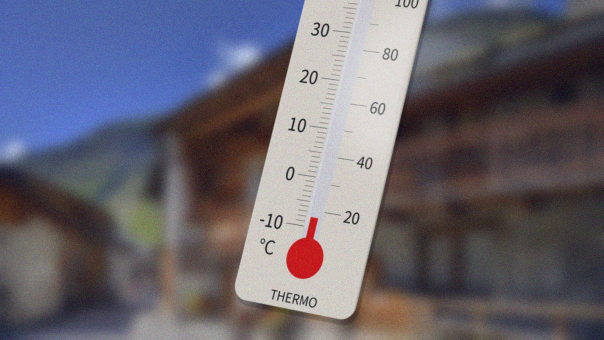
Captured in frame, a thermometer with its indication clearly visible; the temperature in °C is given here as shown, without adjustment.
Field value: -8 °C
